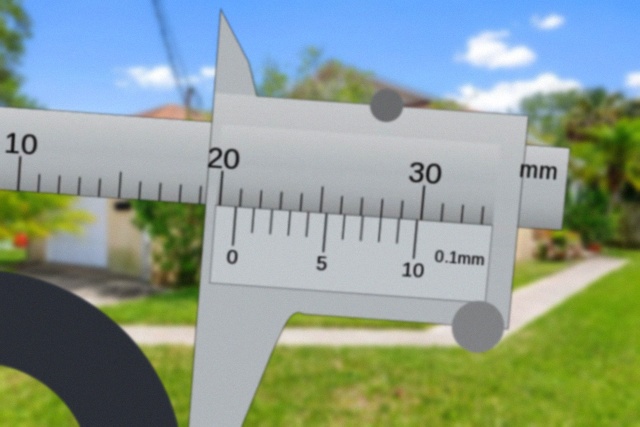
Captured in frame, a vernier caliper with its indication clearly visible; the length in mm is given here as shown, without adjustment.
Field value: 20.8 mm
